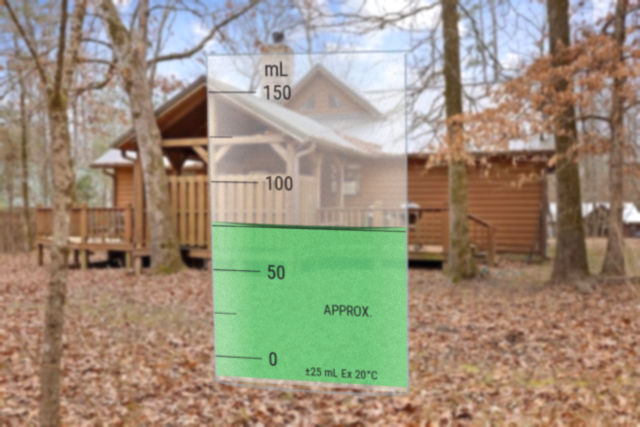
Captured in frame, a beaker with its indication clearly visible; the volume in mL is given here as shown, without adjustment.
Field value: 75 mL
